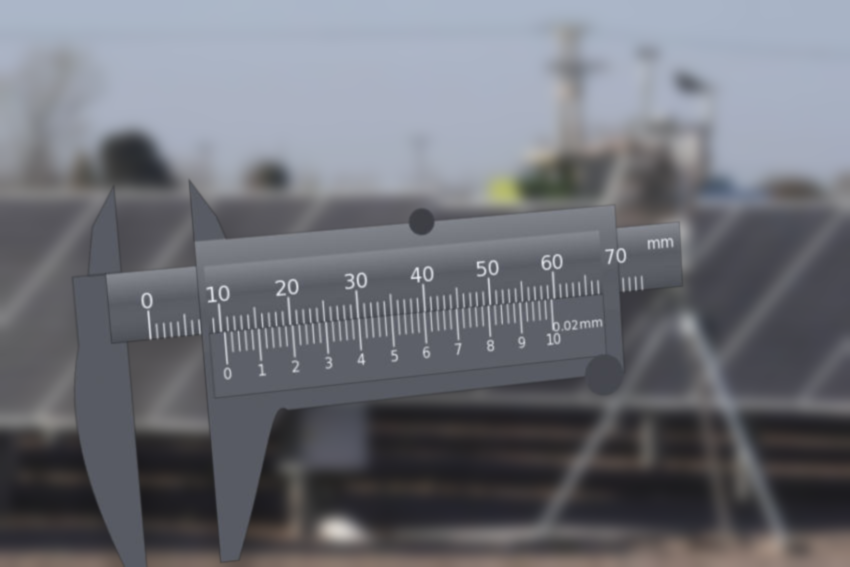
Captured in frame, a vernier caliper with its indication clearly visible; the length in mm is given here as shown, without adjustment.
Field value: 10.5 mm
